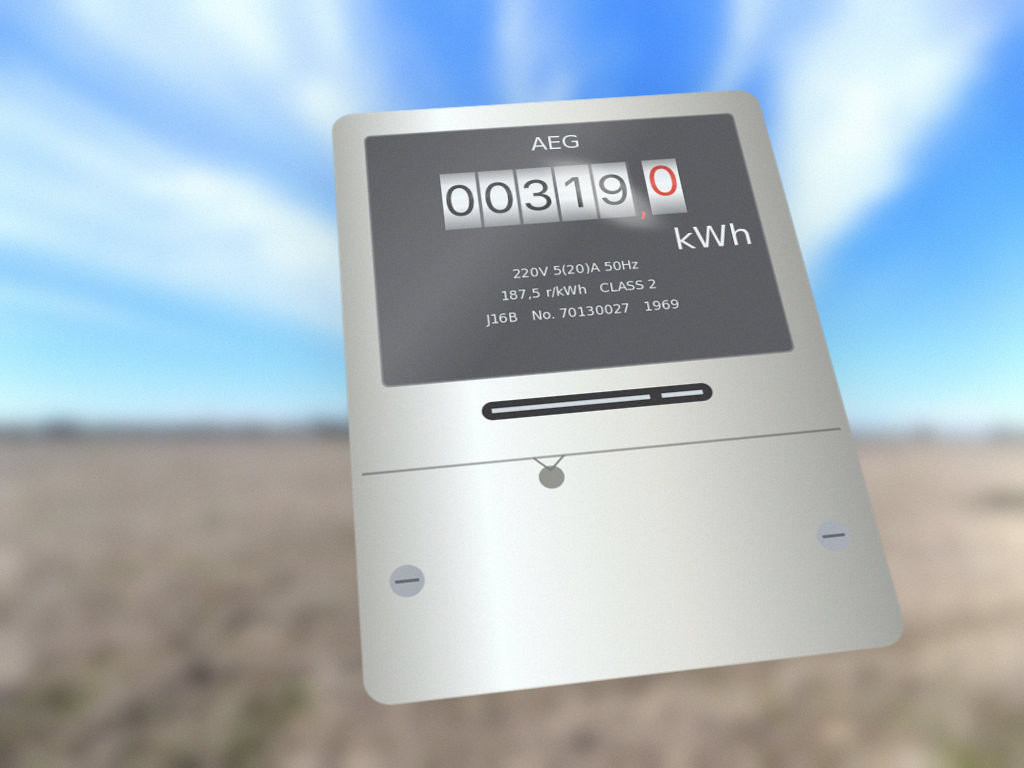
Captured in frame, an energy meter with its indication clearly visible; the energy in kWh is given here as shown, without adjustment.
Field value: 319.0 kWh
